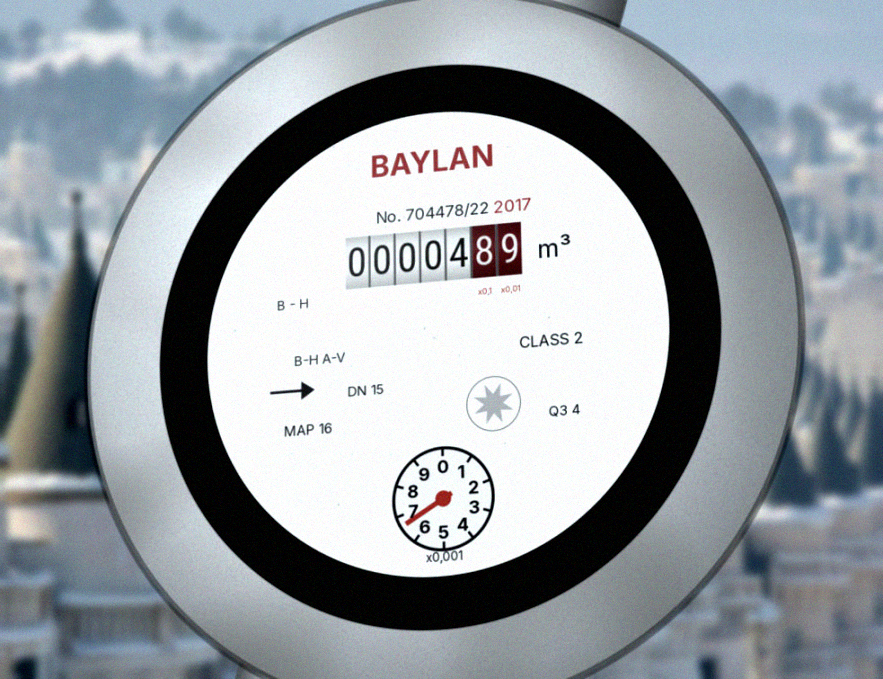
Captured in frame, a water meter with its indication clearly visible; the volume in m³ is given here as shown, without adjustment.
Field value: 4.896 m³
